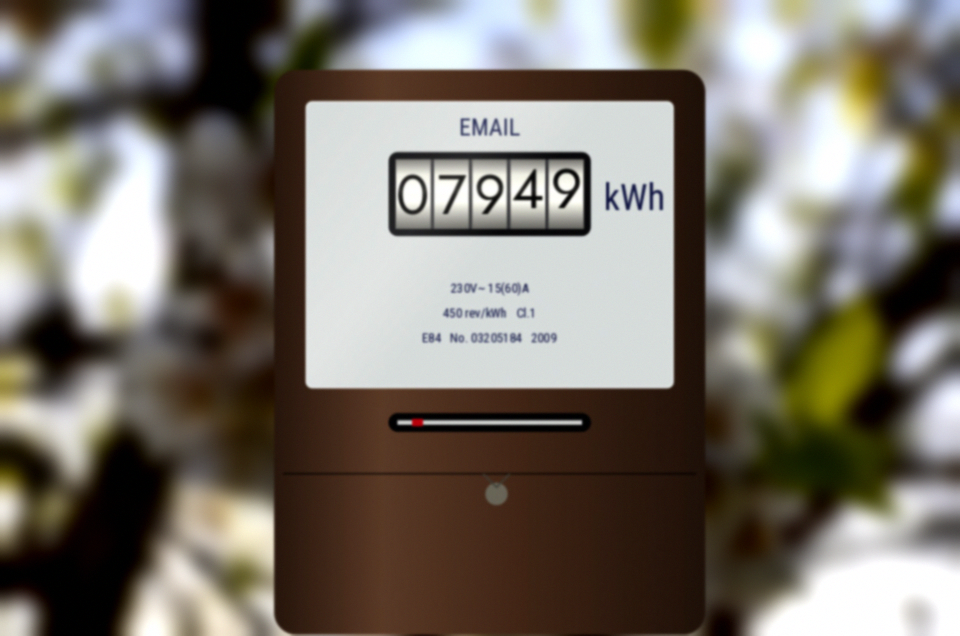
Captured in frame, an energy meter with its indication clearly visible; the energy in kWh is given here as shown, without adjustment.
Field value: 7949 kWh
